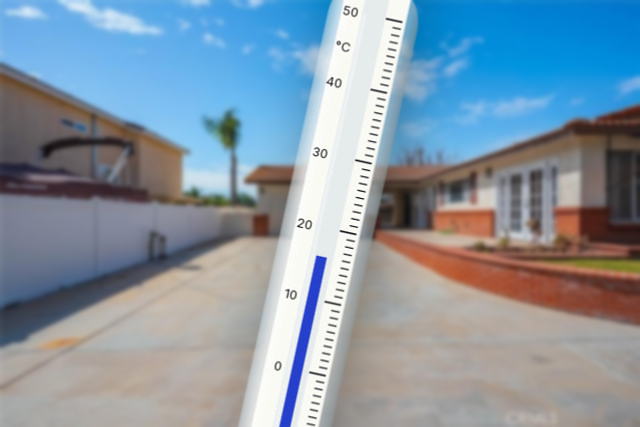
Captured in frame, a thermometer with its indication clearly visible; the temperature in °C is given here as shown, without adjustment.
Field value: 16 °C
